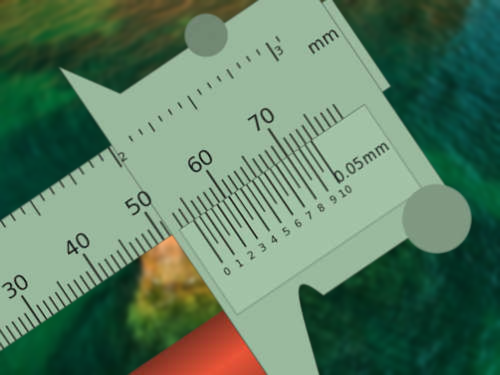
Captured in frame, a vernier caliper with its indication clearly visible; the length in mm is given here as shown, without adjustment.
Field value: 54.8 mm
